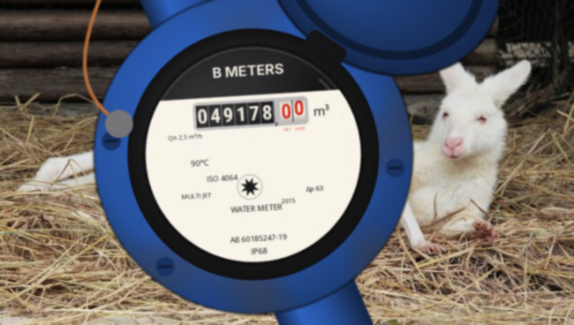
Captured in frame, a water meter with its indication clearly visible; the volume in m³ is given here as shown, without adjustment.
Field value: 49178.00 m³
